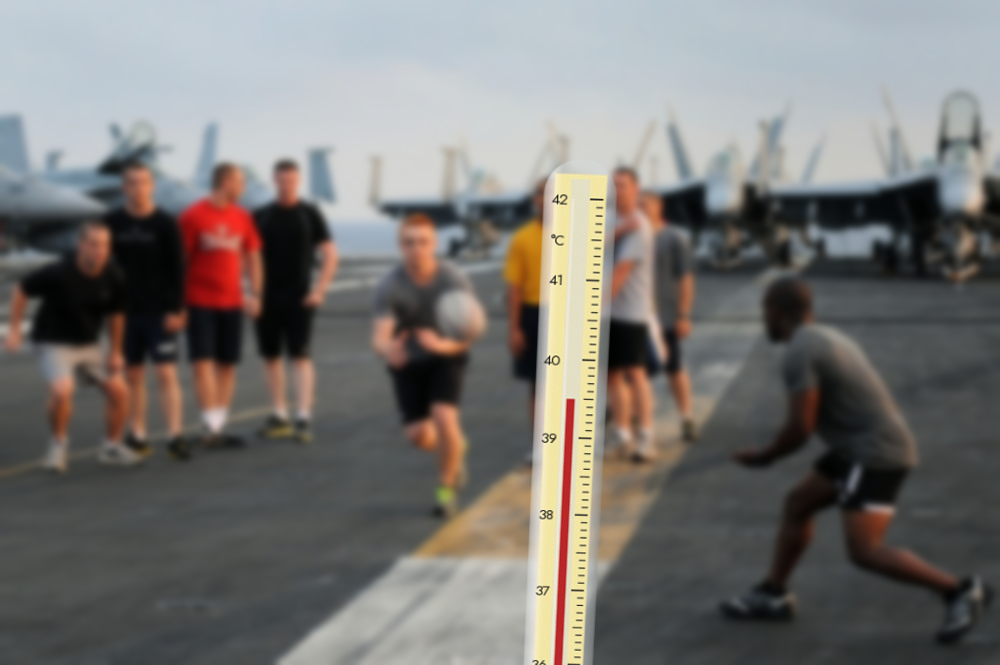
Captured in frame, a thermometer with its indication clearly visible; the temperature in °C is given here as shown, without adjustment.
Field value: 39.5 °C
